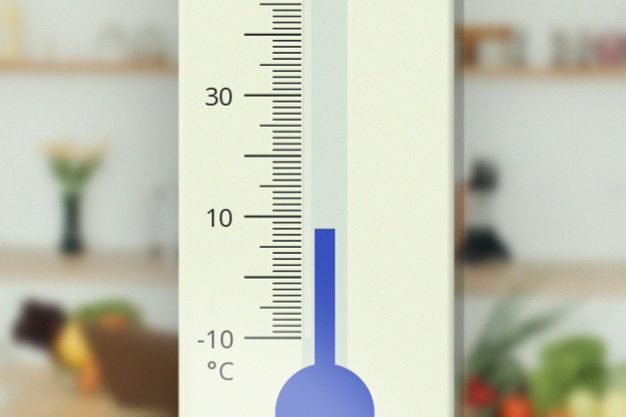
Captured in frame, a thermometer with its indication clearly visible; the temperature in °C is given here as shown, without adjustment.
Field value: 8 °C
